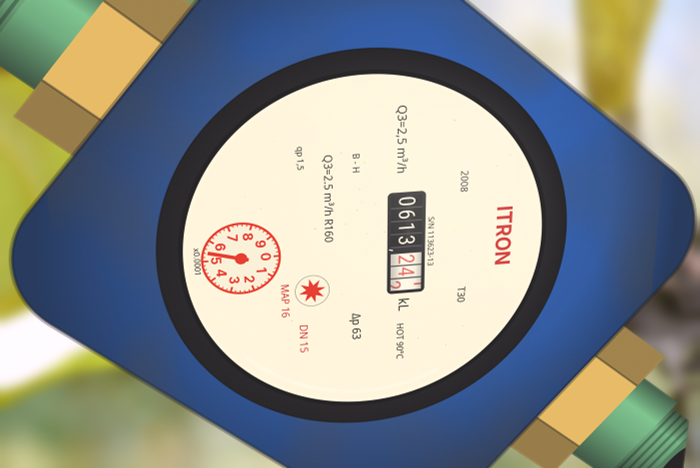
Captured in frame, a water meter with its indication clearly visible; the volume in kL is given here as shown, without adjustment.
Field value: 613.2415 kL
